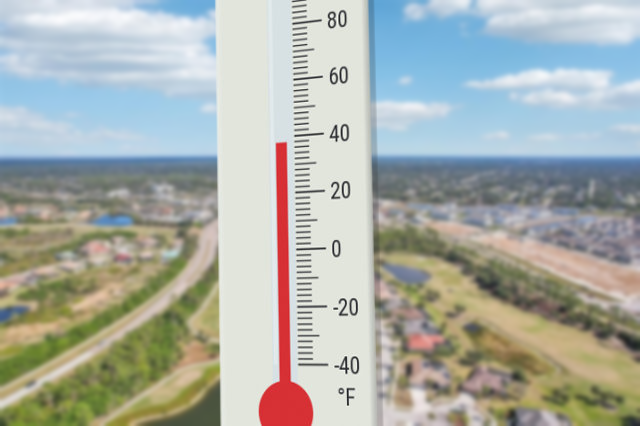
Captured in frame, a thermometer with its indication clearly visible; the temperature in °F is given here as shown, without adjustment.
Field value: 38 °F
